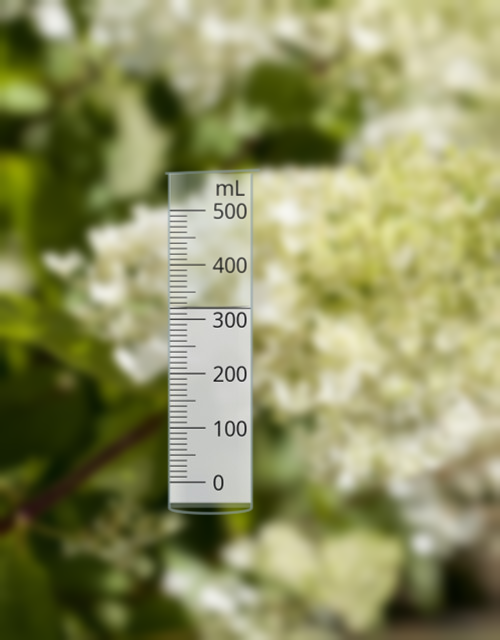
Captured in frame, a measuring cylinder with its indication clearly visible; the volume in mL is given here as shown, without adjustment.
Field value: 320 mL
